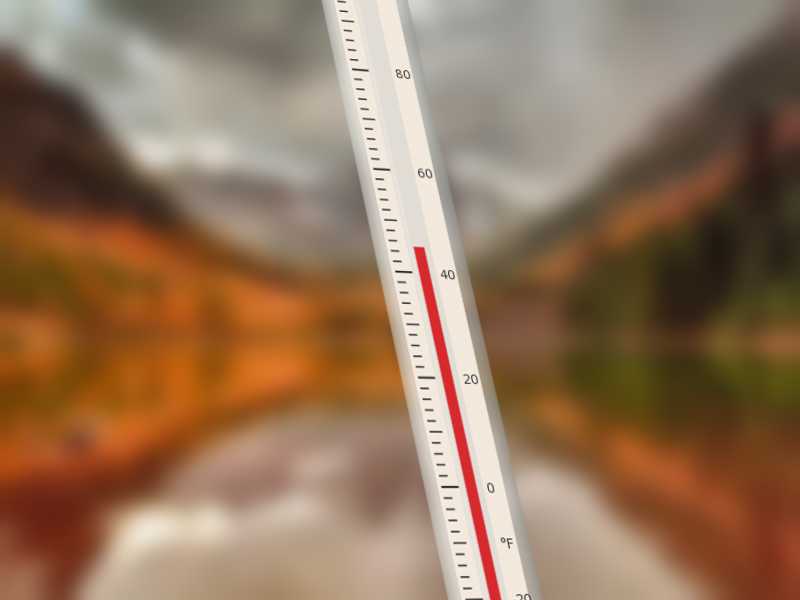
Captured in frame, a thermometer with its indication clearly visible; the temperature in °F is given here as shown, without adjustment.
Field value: 45 °F
